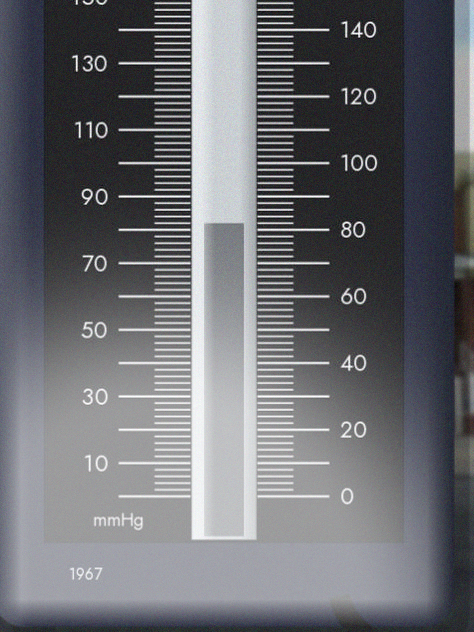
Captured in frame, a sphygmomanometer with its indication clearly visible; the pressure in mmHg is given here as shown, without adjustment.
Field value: 82 mmHg
